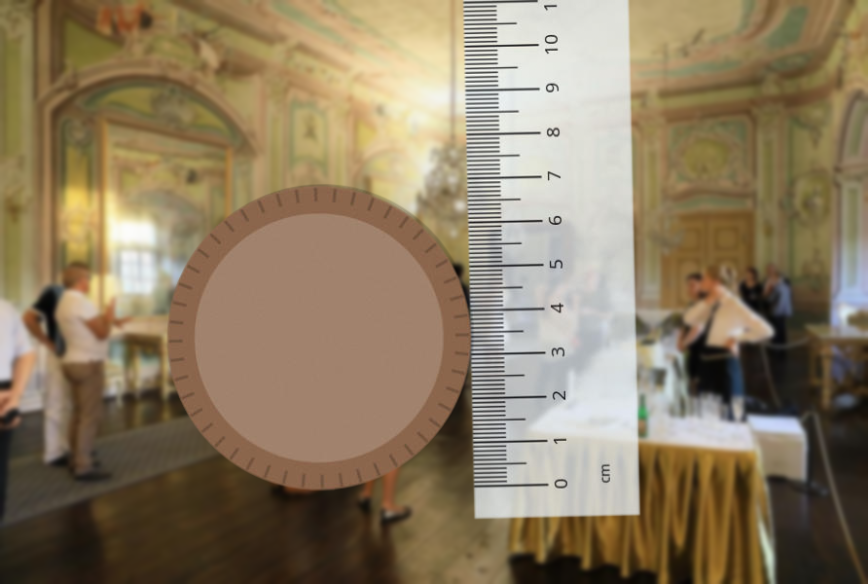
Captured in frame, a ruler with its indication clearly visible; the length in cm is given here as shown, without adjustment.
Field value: 6.9 cm
